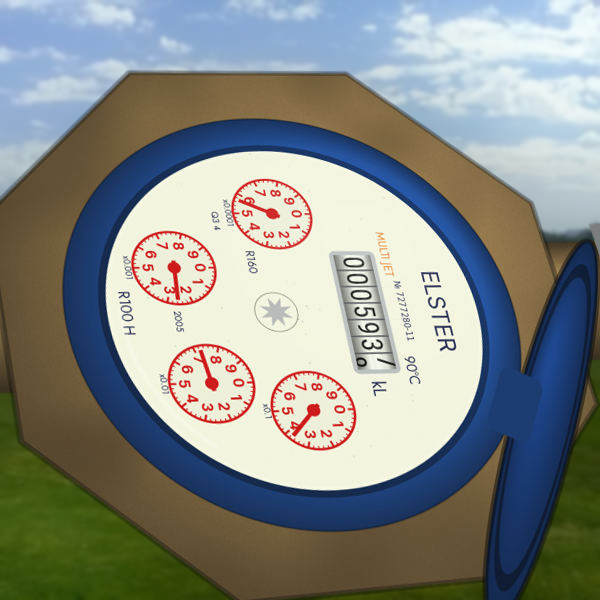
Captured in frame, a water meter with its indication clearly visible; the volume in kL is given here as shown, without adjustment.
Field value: 5937.3725 kL
